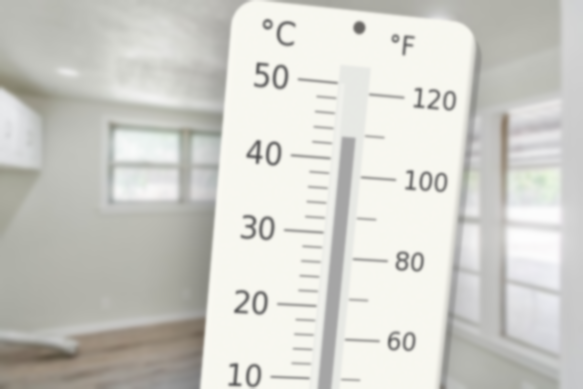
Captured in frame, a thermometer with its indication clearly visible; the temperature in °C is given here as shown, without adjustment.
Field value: 43 °C
